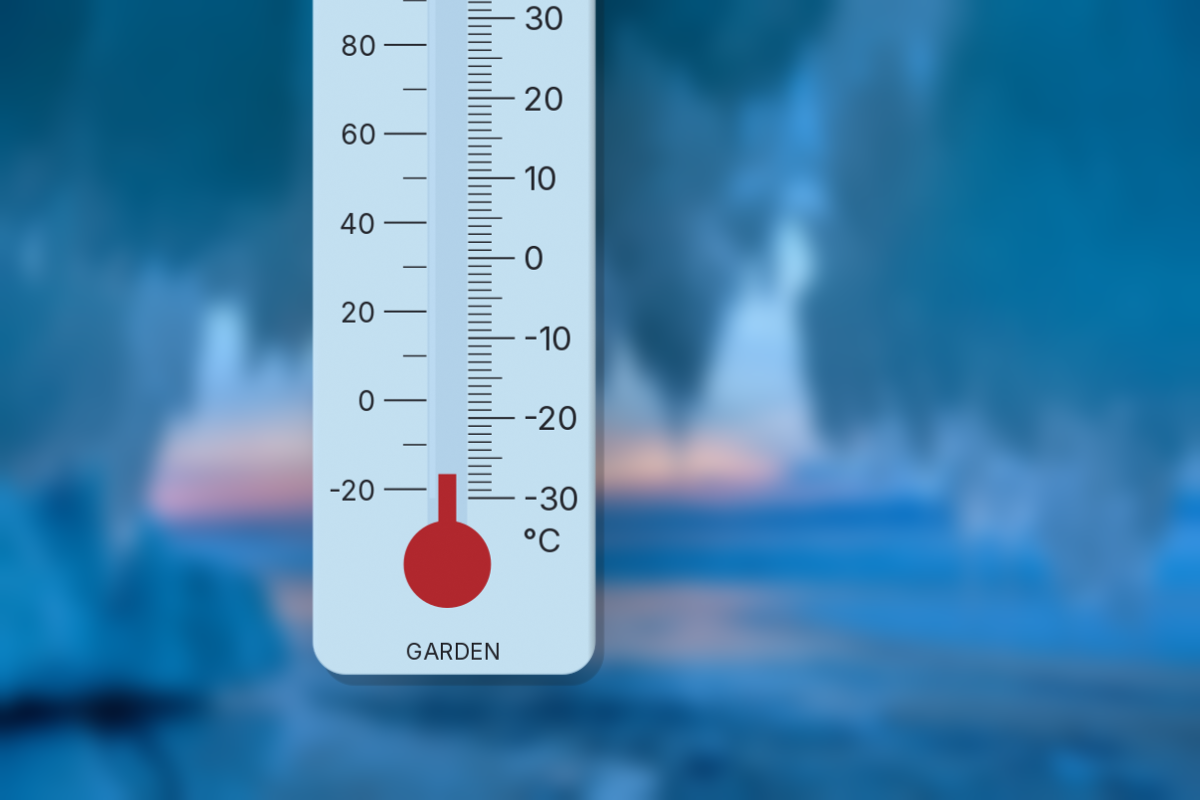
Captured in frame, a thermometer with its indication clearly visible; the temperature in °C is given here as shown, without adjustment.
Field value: -27 °C
